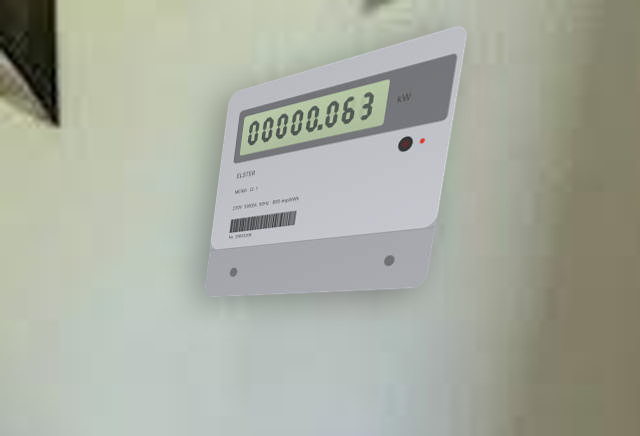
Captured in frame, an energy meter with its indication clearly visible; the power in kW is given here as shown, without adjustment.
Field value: 0.063 kW
